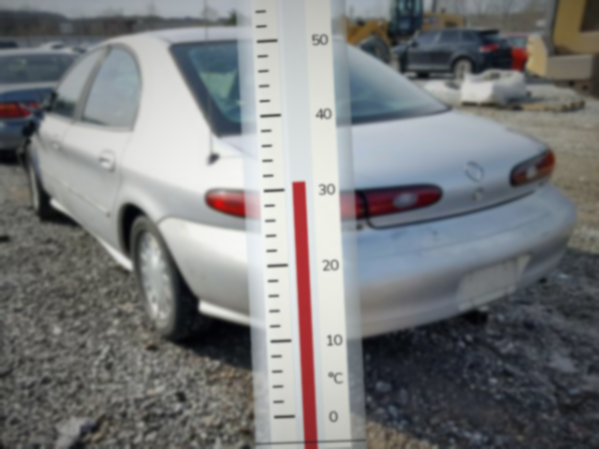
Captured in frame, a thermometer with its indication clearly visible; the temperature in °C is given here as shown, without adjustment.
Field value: 31 °C
